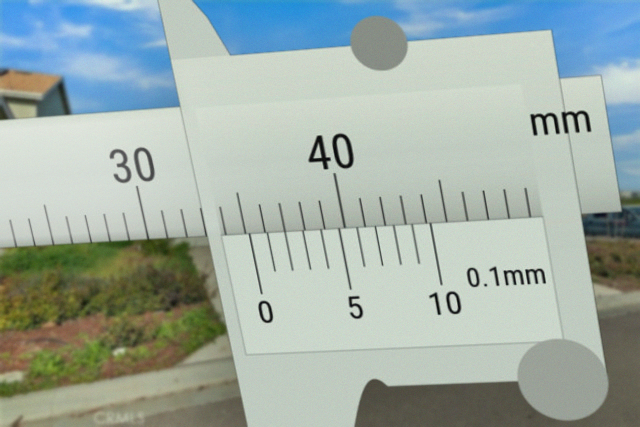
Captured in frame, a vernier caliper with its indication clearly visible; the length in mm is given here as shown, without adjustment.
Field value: 35.2 mm
